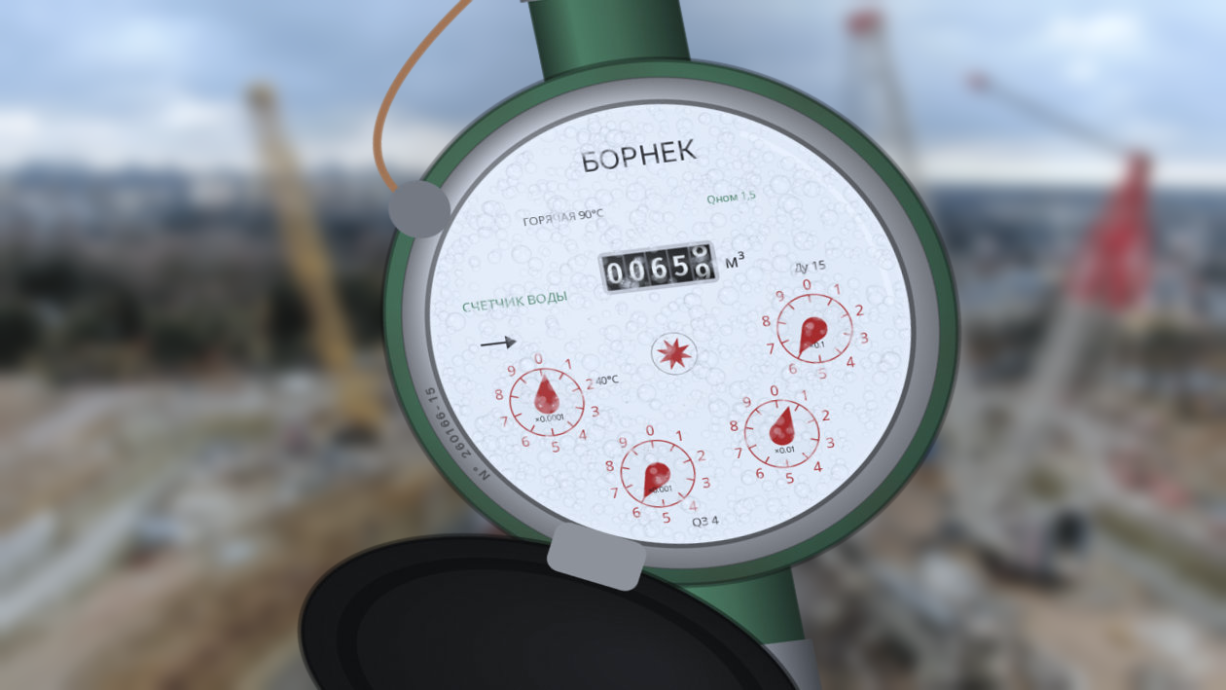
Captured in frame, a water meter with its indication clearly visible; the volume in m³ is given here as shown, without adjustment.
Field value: 658.6060 m³
